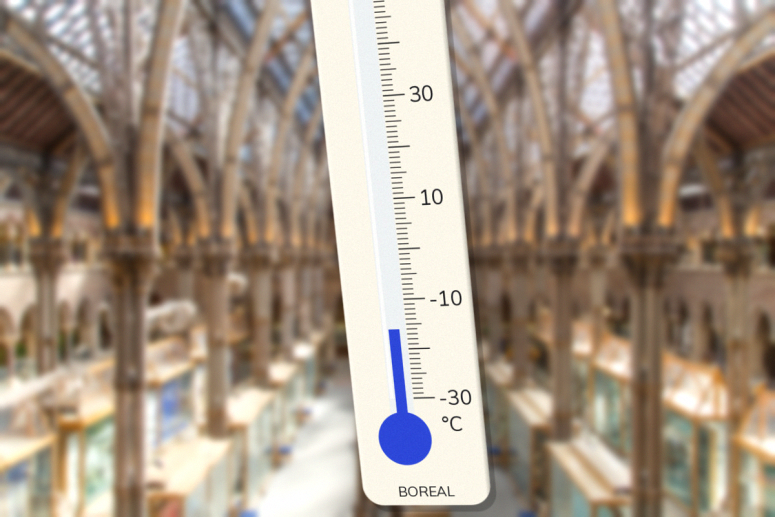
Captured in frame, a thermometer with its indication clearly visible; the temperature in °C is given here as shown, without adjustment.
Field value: -16 °C
